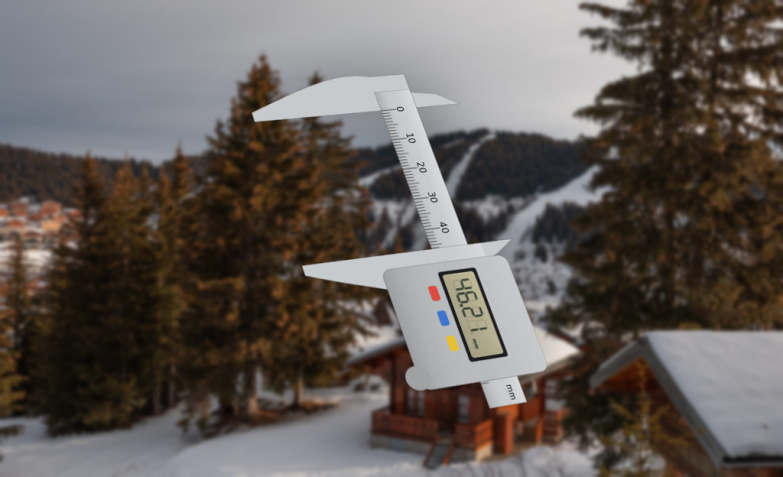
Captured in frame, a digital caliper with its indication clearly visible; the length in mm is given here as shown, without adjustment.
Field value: 46.21 mm
